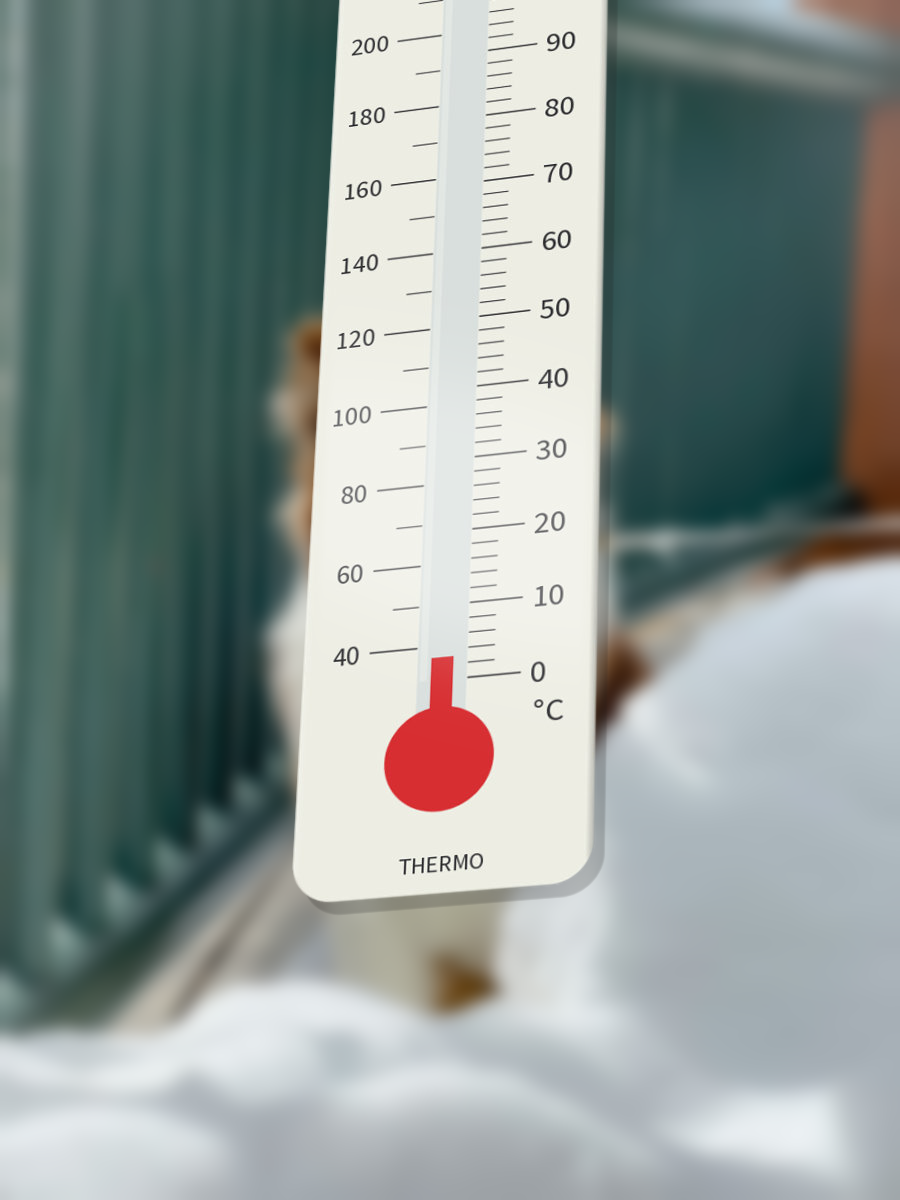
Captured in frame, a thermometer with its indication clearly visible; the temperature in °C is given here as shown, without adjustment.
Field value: 3 °C
